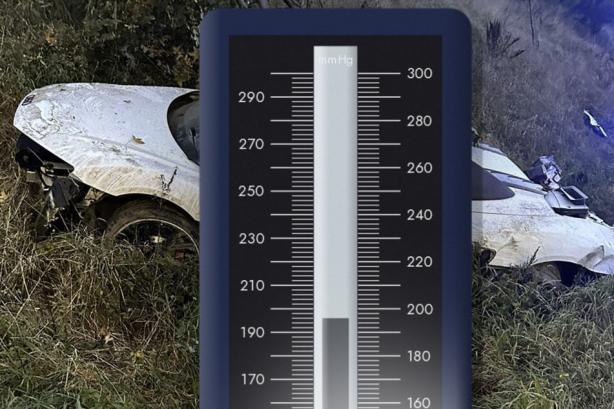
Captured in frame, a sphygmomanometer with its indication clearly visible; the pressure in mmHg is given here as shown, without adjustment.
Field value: 196 mmHg
